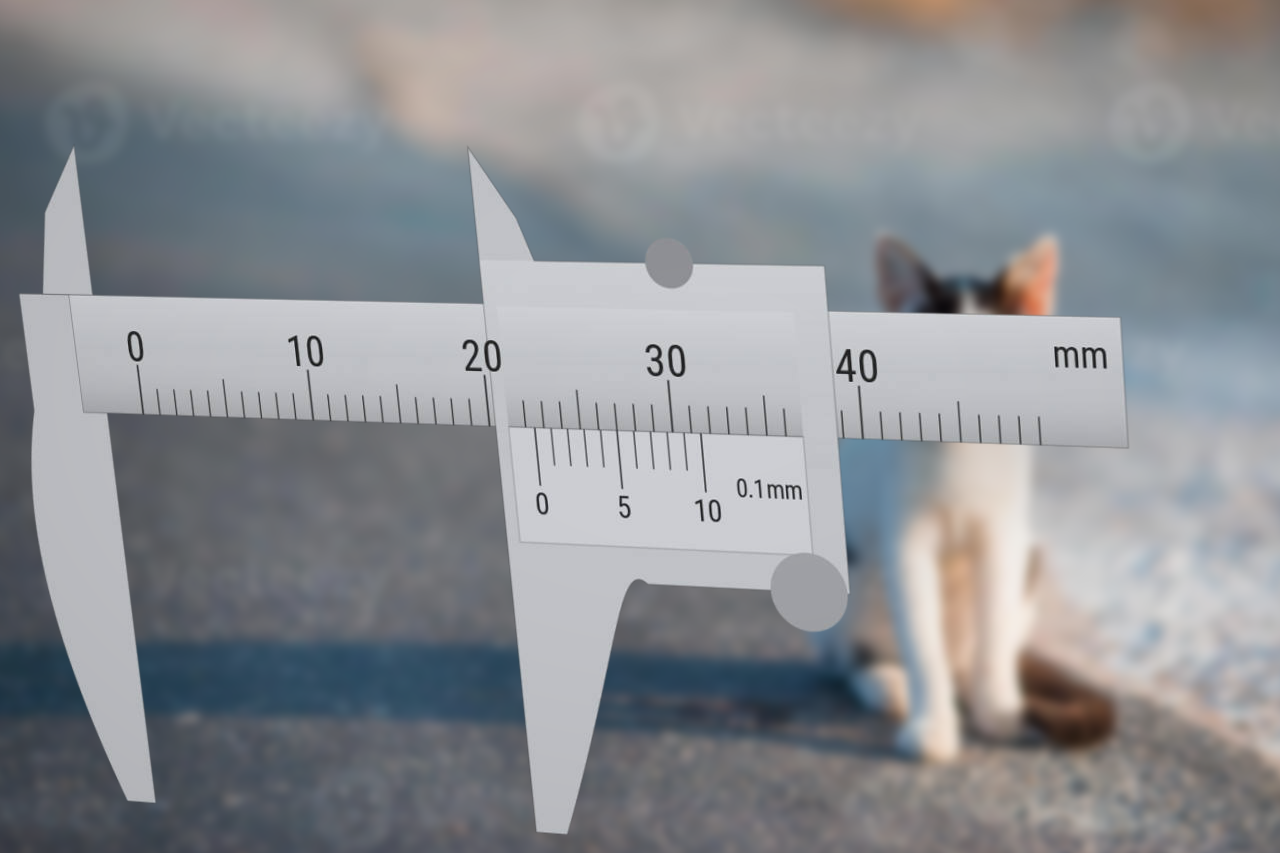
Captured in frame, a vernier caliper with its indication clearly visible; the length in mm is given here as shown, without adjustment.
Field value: 22.5 mm
